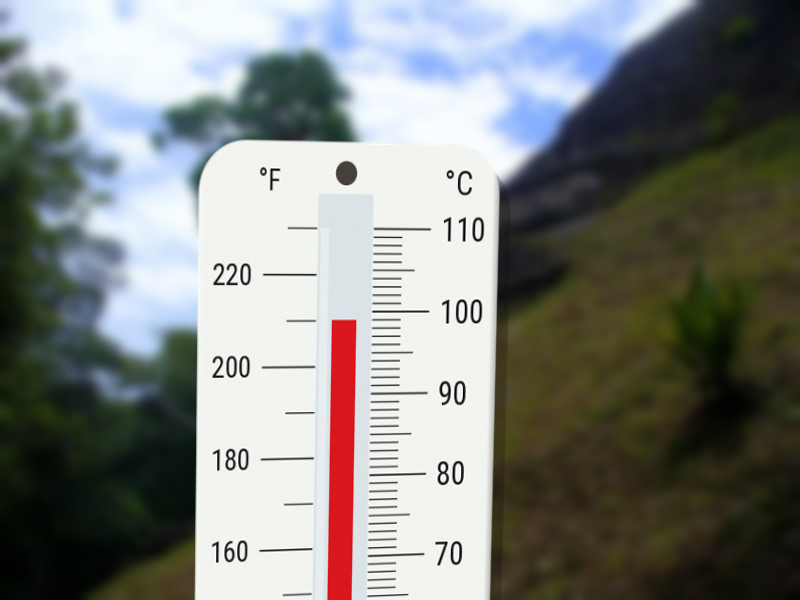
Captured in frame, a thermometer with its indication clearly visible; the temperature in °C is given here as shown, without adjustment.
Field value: 99 °C
